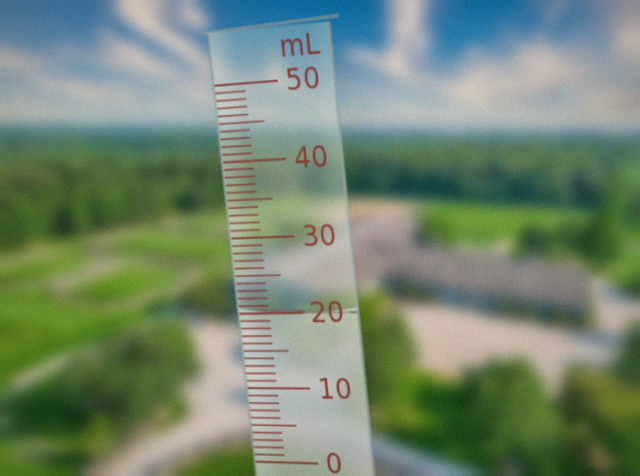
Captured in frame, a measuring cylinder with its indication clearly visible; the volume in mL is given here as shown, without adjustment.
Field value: 20 mL
